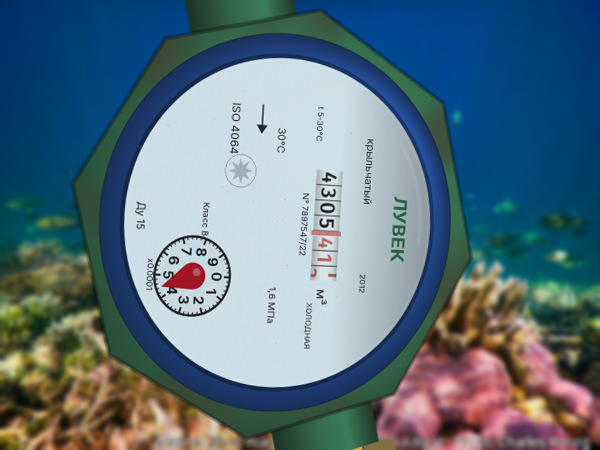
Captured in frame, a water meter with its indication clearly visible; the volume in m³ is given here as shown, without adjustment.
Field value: 4305.4114 m³
